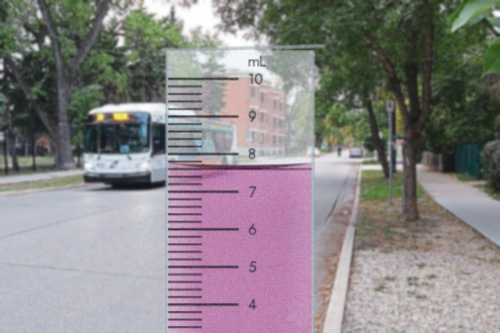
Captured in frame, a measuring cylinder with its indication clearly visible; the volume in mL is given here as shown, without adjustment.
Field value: 7.6 mL
